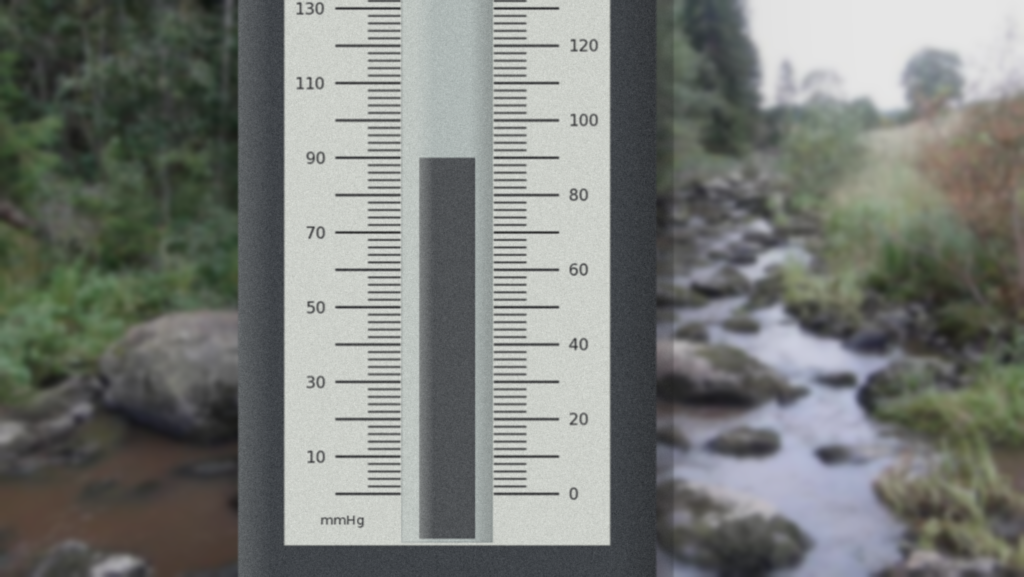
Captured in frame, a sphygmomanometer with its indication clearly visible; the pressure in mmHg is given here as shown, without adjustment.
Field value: 90 mmHg
